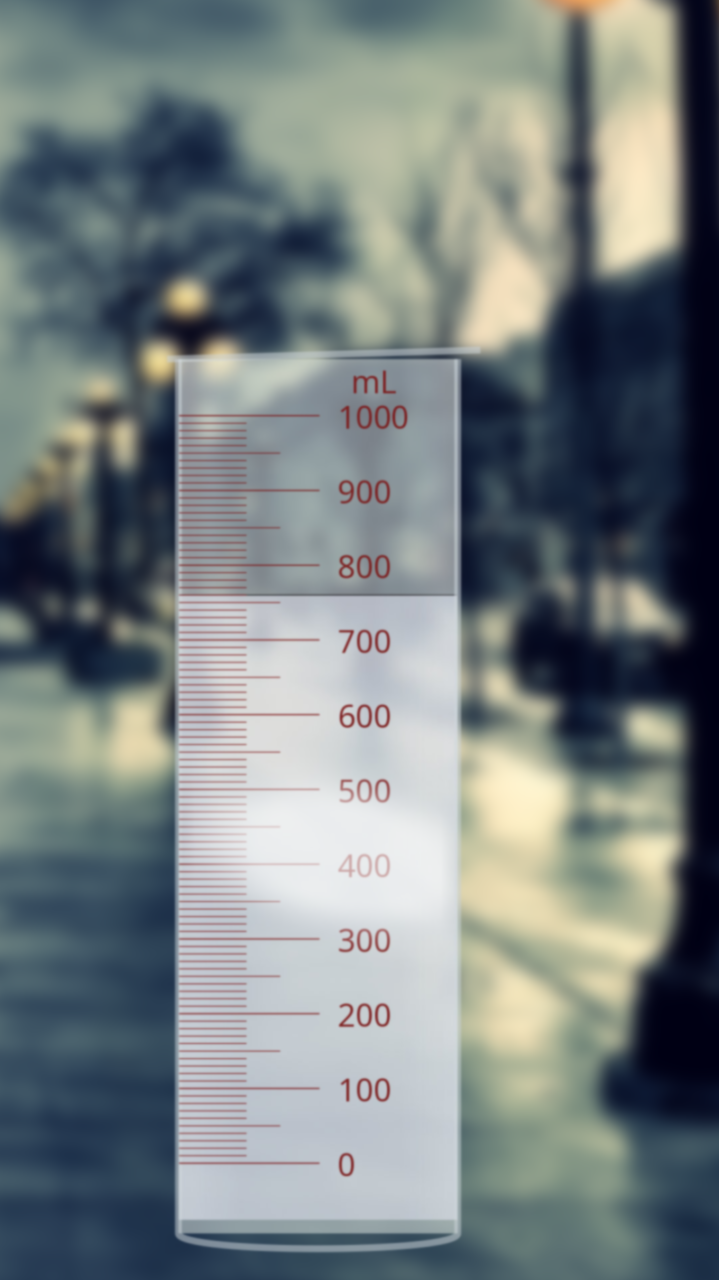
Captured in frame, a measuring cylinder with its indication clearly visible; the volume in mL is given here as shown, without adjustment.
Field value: 760 mL
